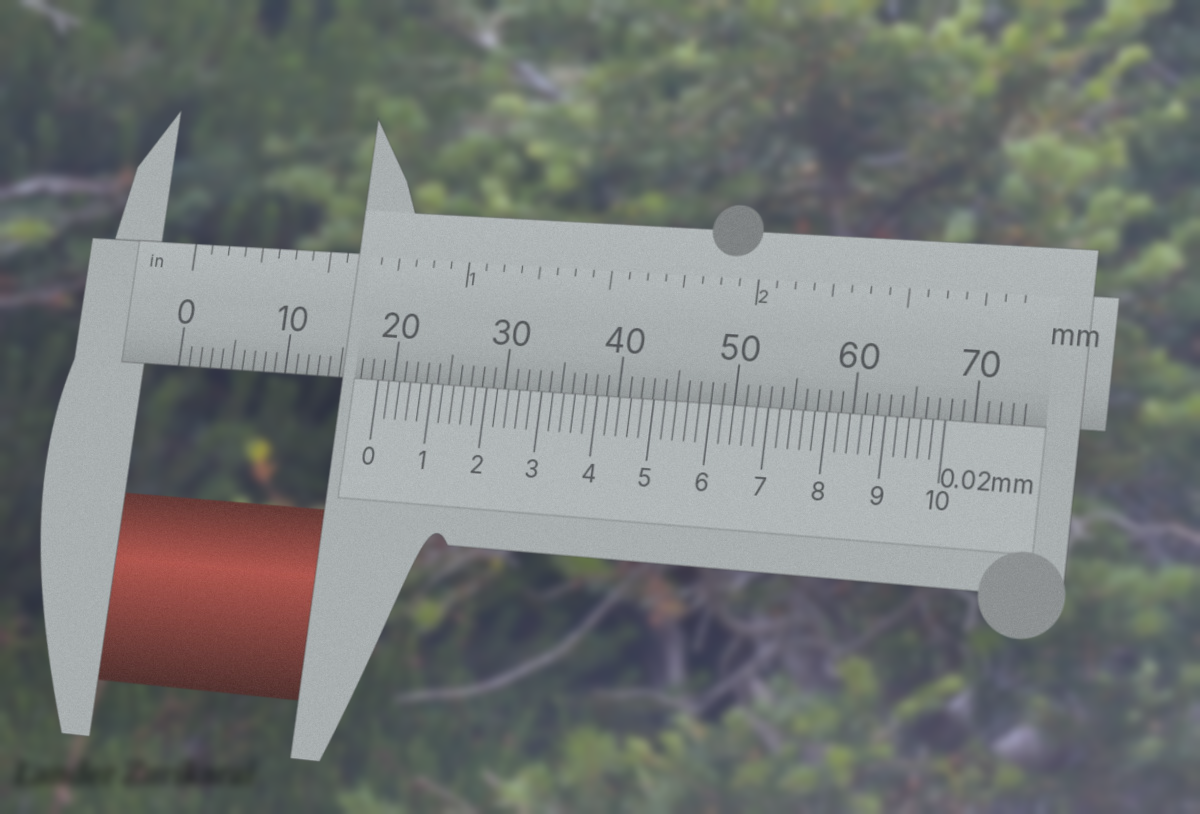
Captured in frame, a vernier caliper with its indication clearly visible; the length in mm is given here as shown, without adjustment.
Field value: 18.6 mm
